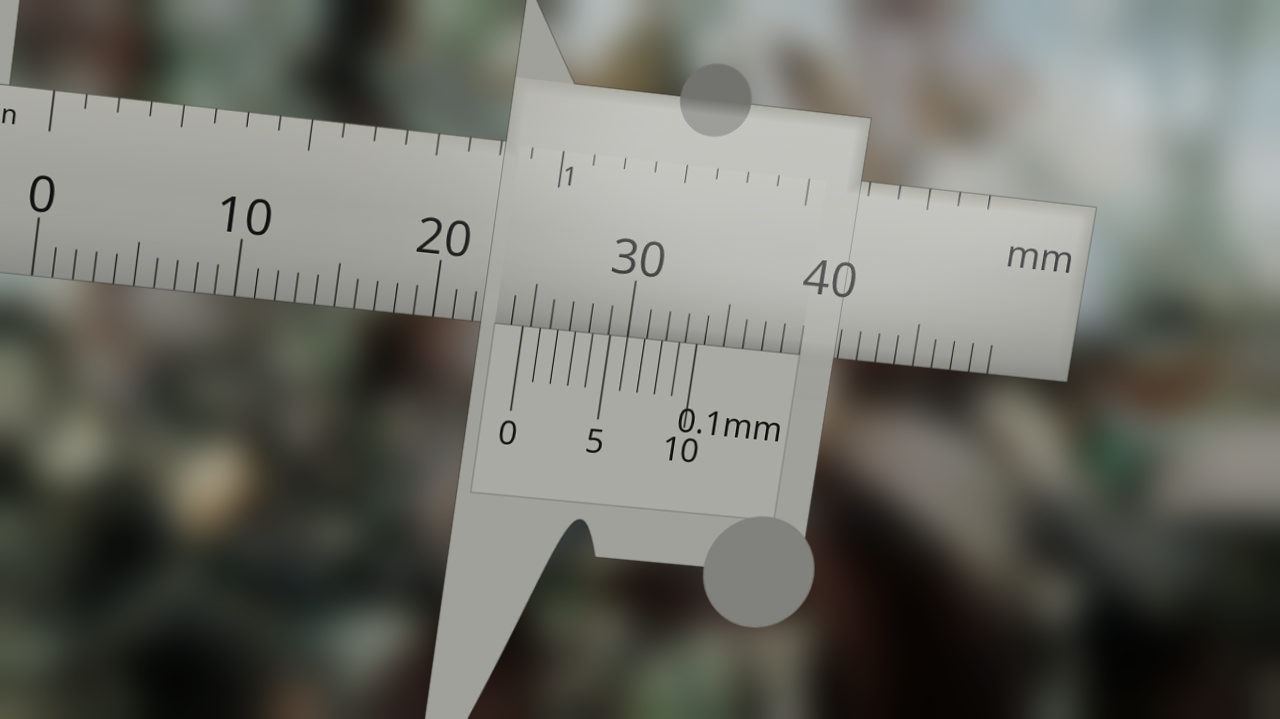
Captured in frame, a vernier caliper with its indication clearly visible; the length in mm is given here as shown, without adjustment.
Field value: 24.6 mm
